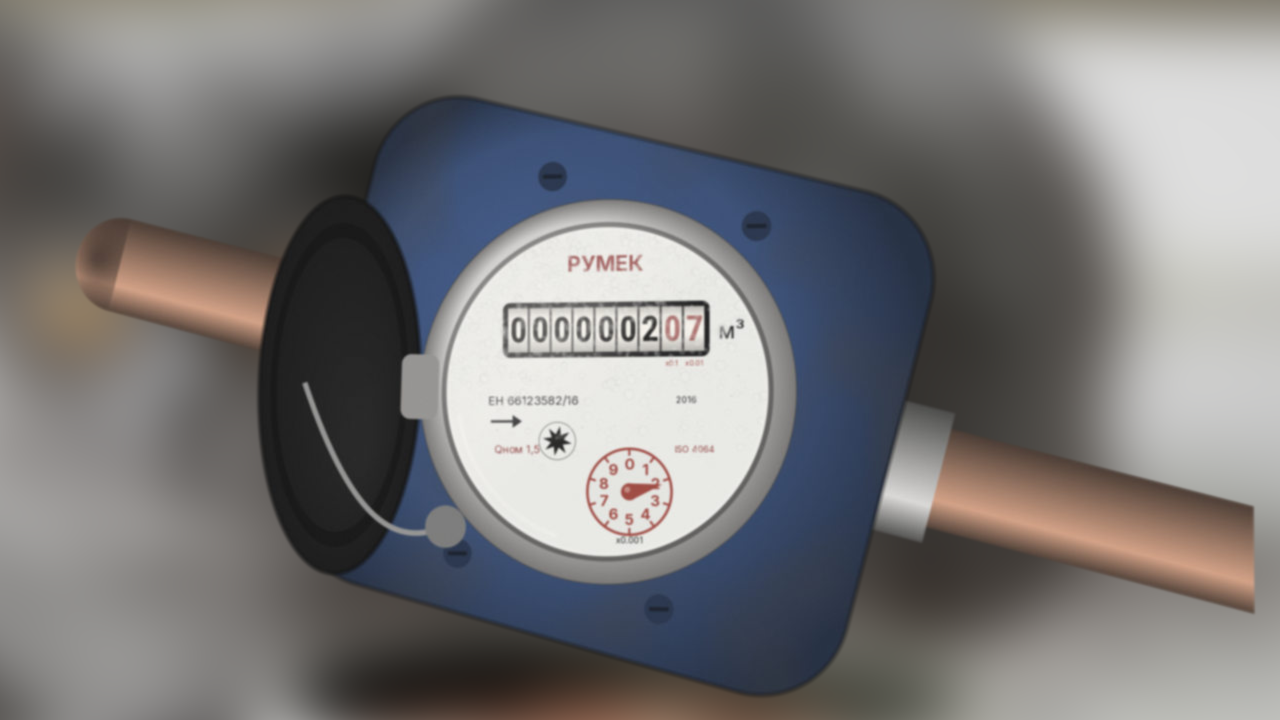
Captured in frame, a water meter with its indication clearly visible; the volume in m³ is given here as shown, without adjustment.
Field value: 2.072 m³
